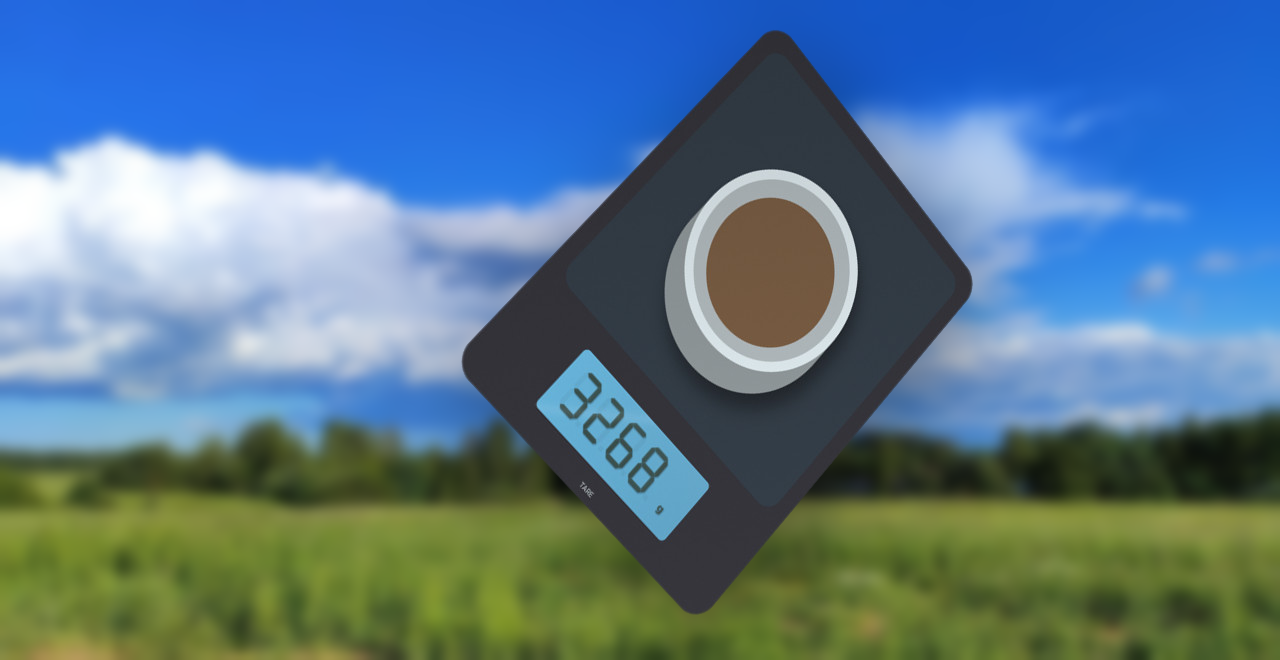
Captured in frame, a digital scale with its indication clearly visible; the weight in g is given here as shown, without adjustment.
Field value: 3268 g
